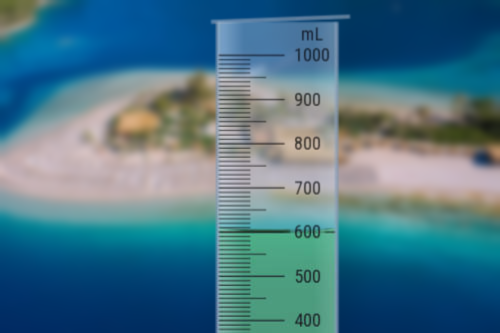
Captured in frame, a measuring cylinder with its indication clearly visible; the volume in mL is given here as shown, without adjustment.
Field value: 600 mL
